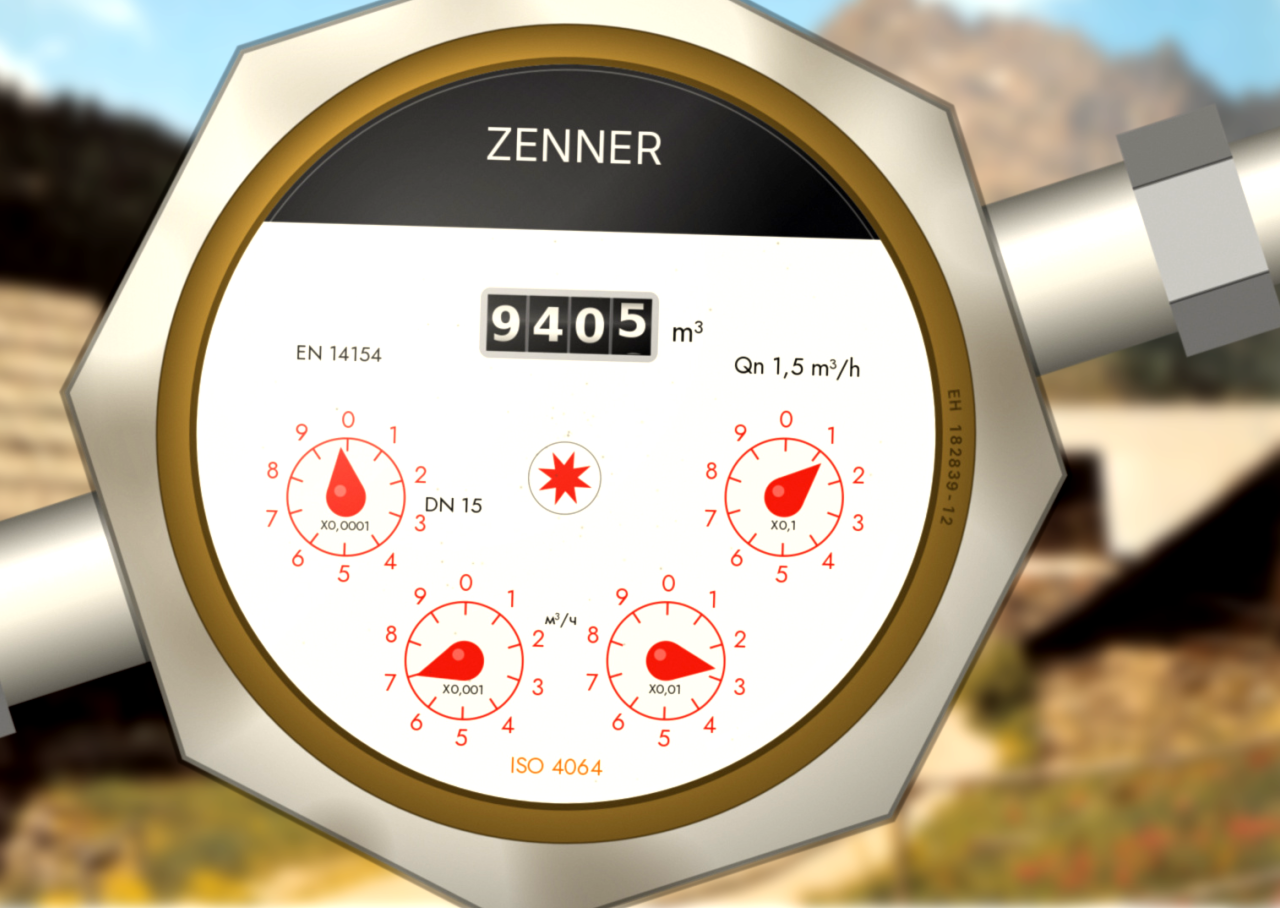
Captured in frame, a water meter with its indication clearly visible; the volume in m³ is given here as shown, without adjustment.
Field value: 9405.1269 m³
